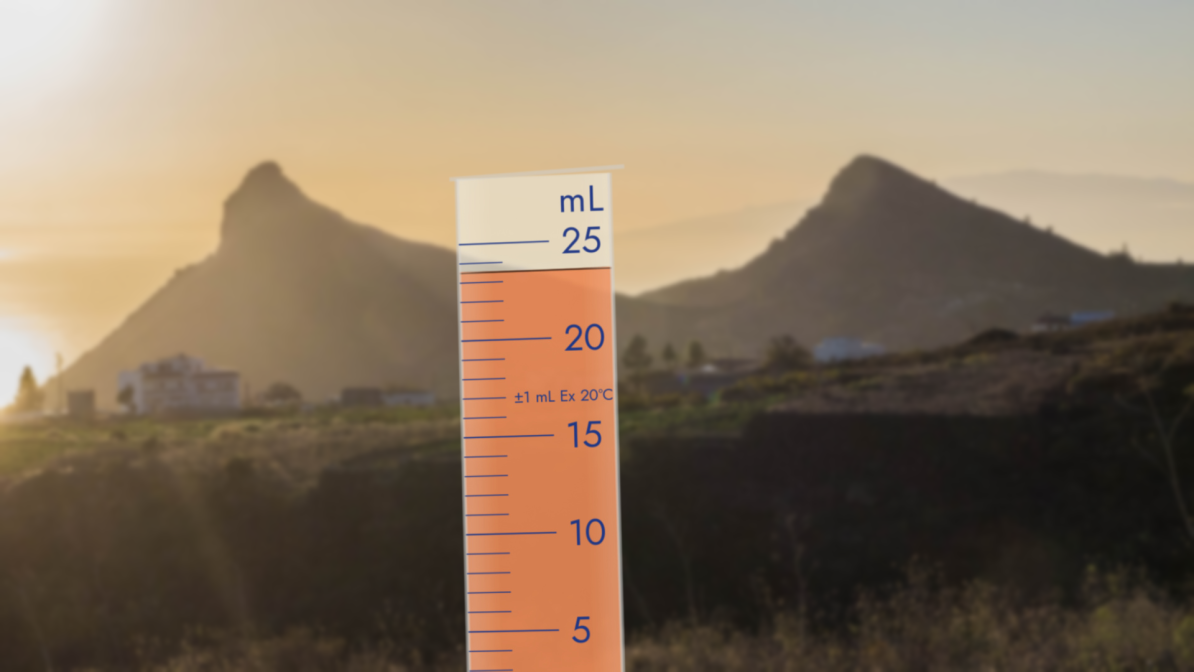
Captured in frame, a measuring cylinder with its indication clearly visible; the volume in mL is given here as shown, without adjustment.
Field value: 23.5 mL
